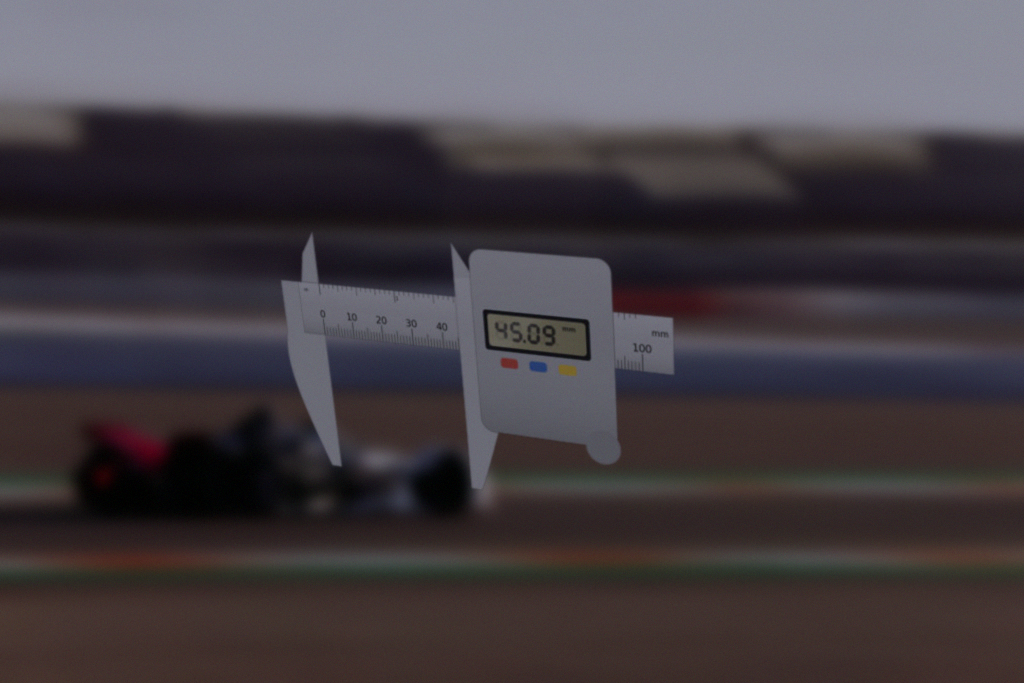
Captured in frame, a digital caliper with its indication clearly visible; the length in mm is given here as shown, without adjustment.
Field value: 45.09 mm
